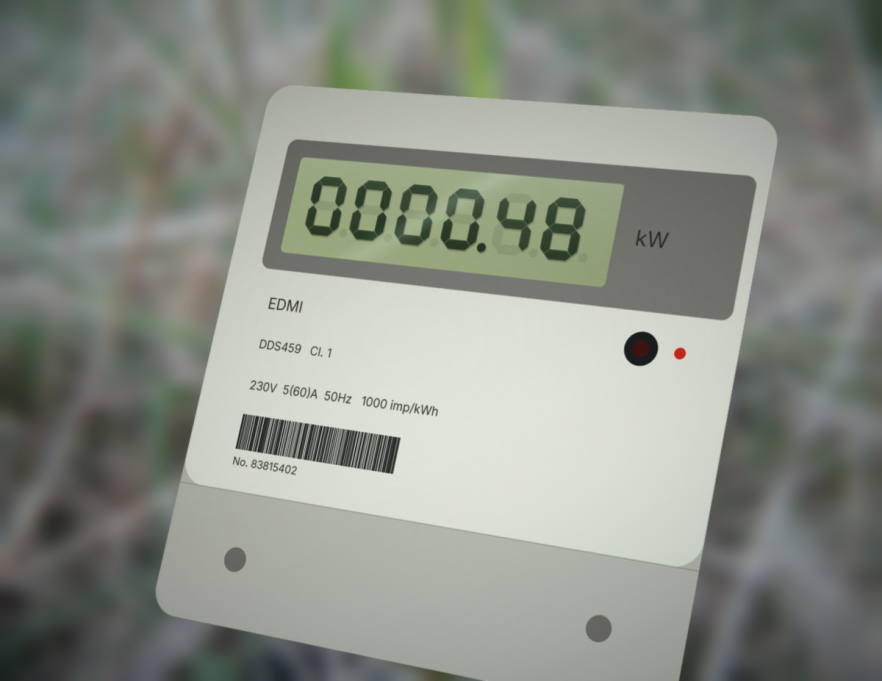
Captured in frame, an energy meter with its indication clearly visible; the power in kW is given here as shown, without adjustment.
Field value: 0.48 kW
